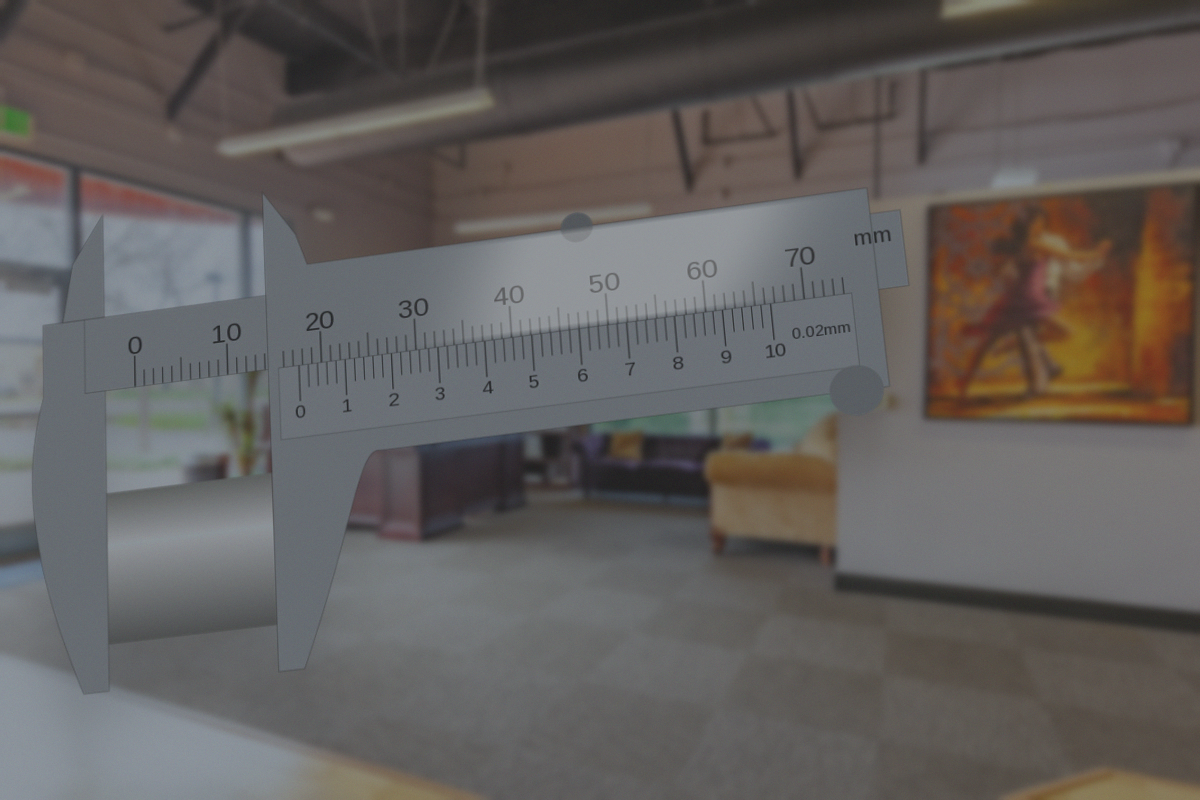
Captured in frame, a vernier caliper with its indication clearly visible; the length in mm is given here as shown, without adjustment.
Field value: 17.6 mm
